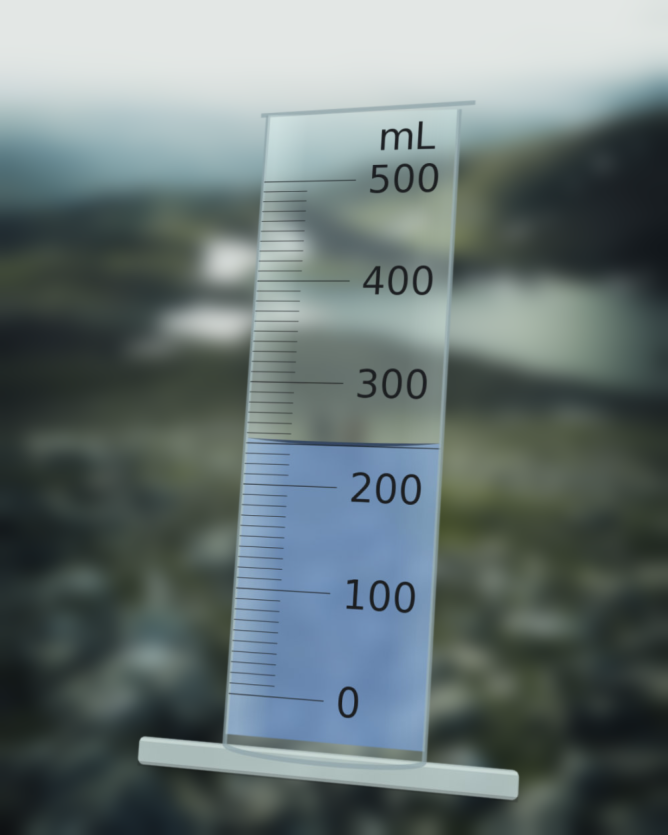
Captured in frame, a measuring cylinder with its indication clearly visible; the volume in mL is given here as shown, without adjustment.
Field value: 240 mL
